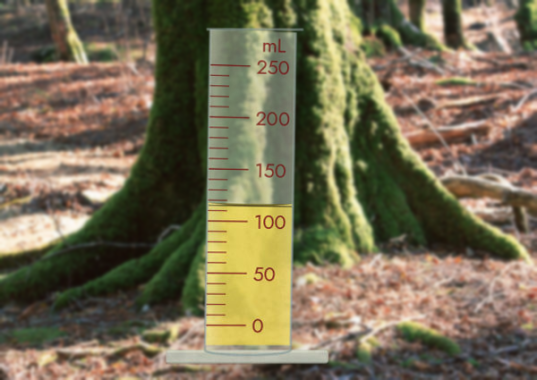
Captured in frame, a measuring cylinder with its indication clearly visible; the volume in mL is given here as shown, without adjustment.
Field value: 115 mL
